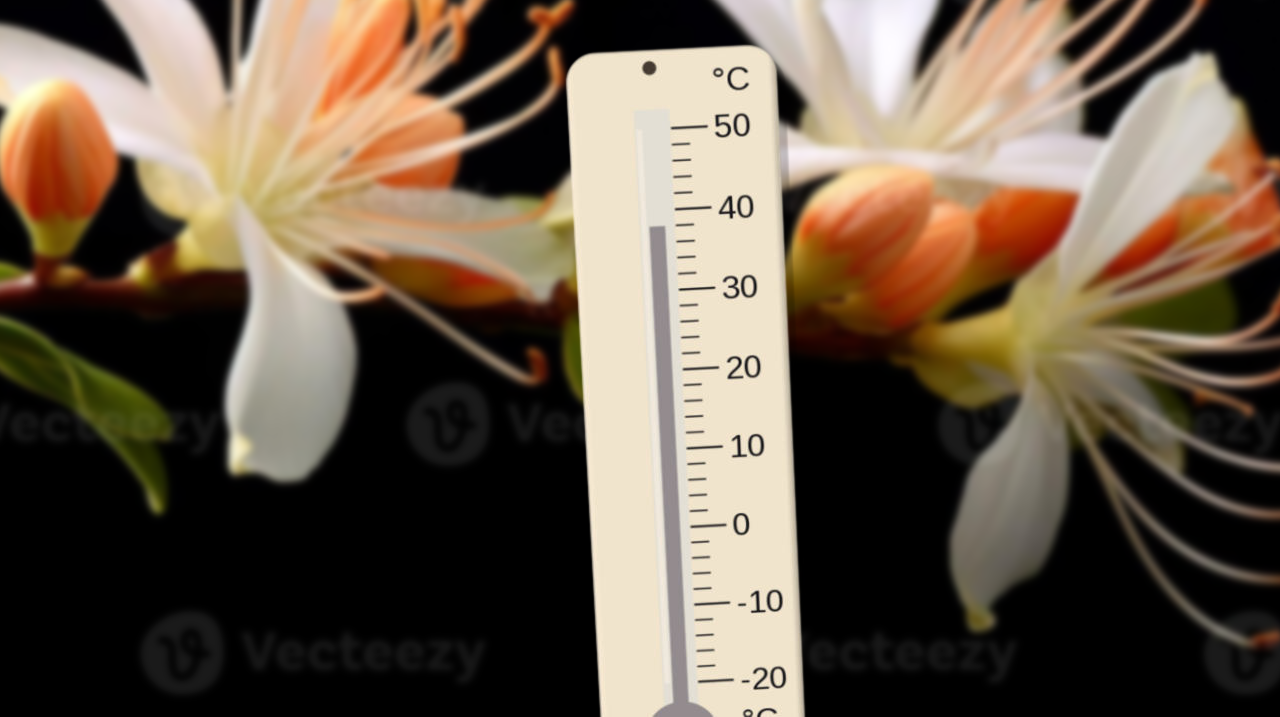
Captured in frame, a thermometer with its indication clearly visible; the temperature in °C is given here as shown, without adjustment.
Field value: 38 °C
